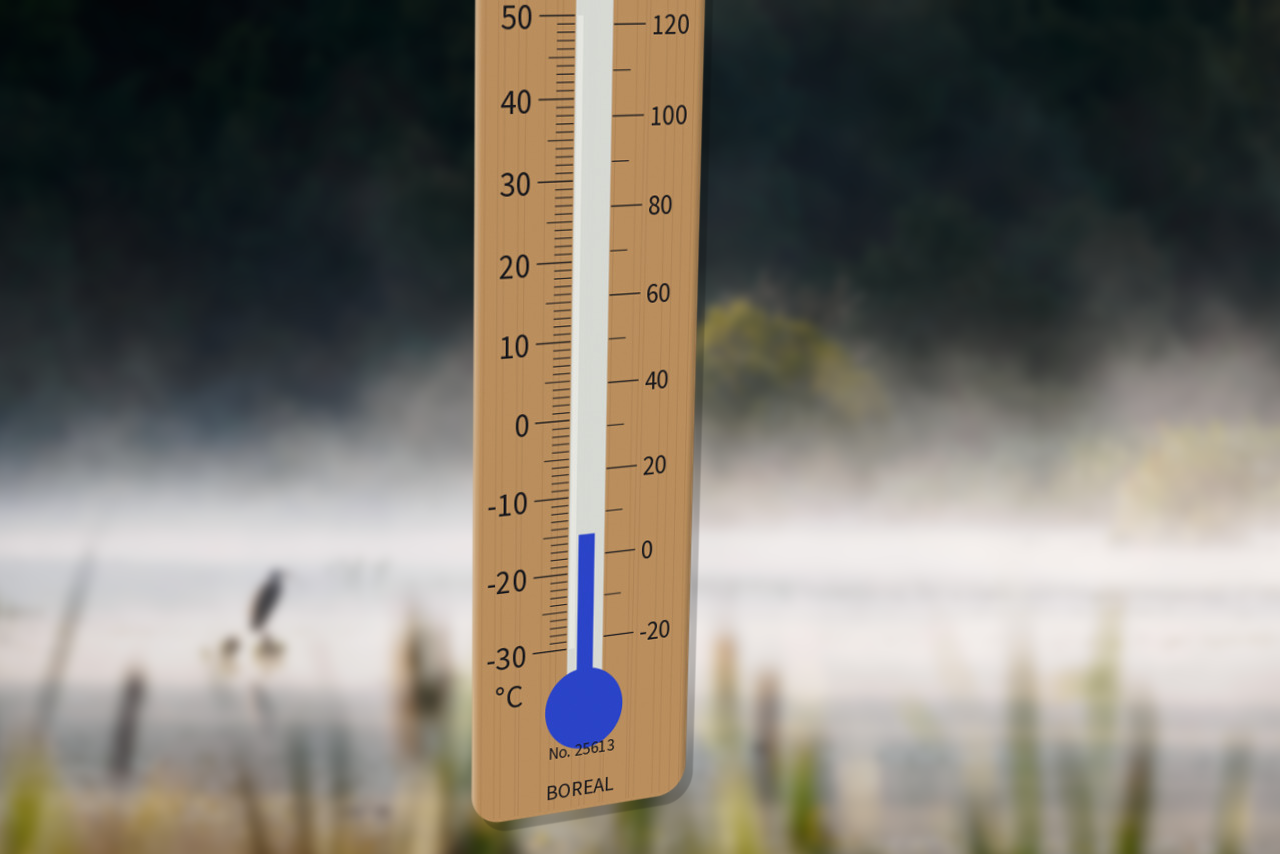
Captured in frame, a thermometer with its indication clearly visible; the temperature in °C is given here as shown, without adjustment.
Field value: -15 °C
